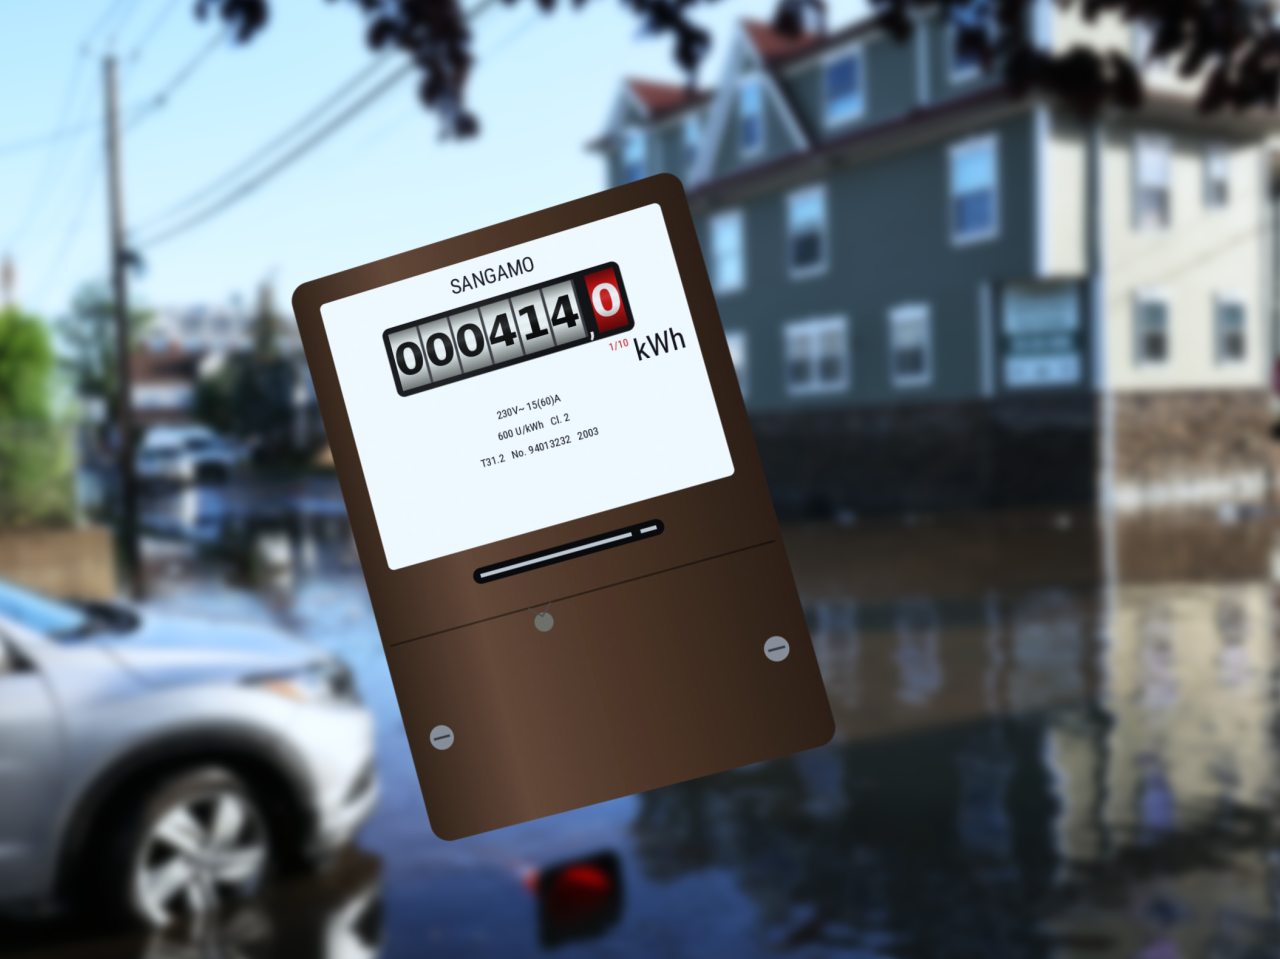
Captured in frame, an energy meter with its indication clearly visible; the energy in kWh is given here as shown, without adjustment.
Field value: 414.0 kWh
